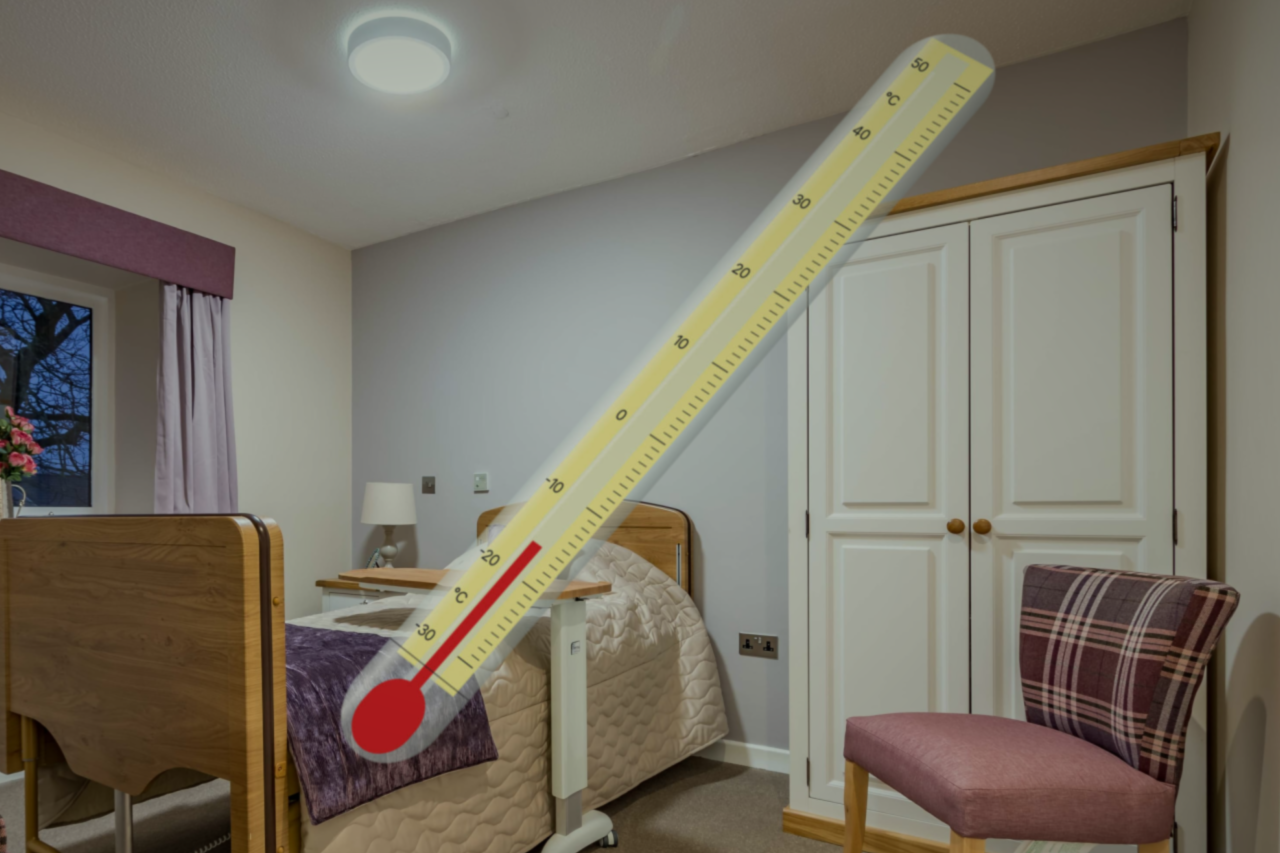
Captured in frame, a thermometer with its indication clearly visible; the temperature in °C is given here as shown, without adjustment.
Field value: -16 °C
